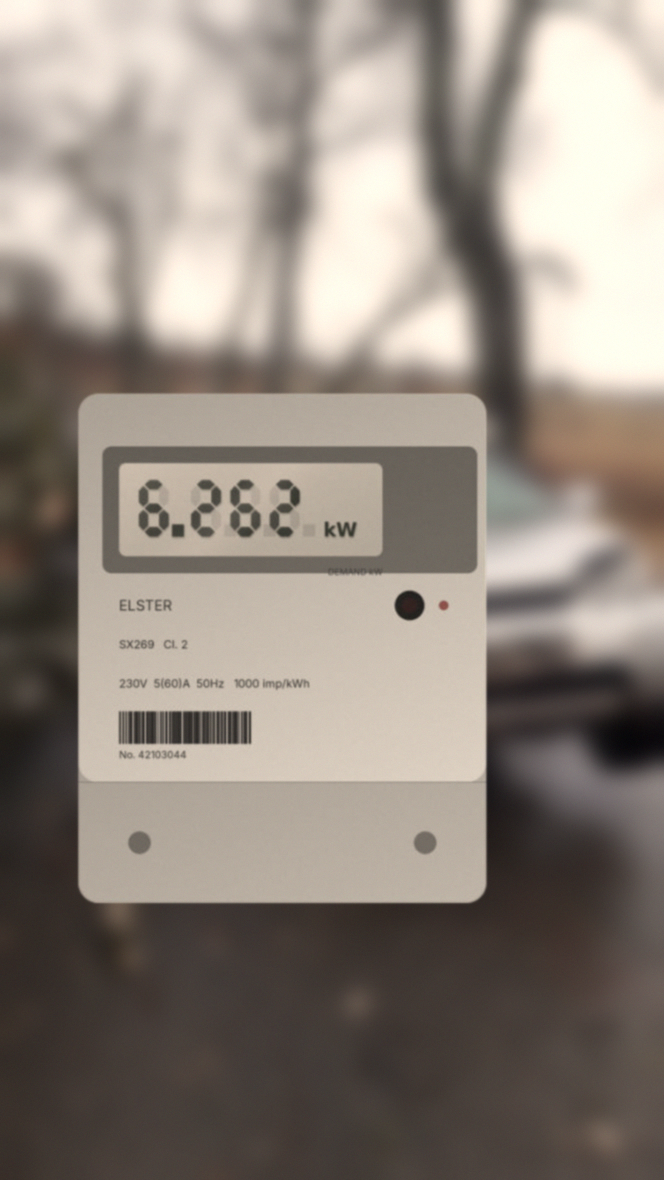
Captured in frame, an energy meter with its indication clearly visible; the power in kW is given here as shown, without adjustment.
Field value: 6.262 kW
